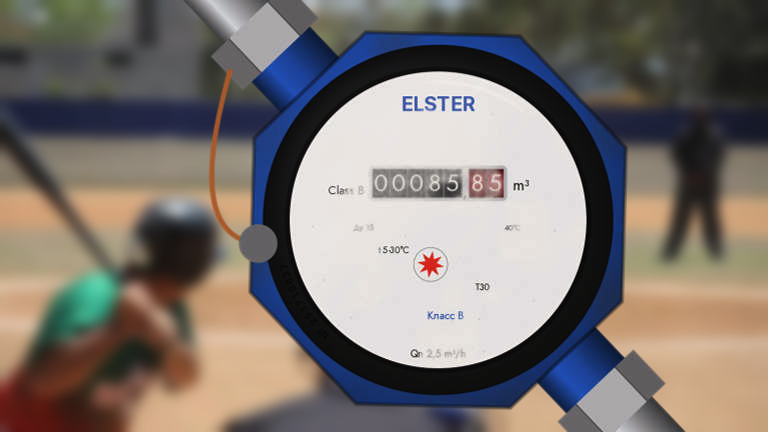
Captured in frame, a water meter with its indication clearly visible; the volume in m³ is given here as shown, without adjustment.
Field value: 85.85 m³
